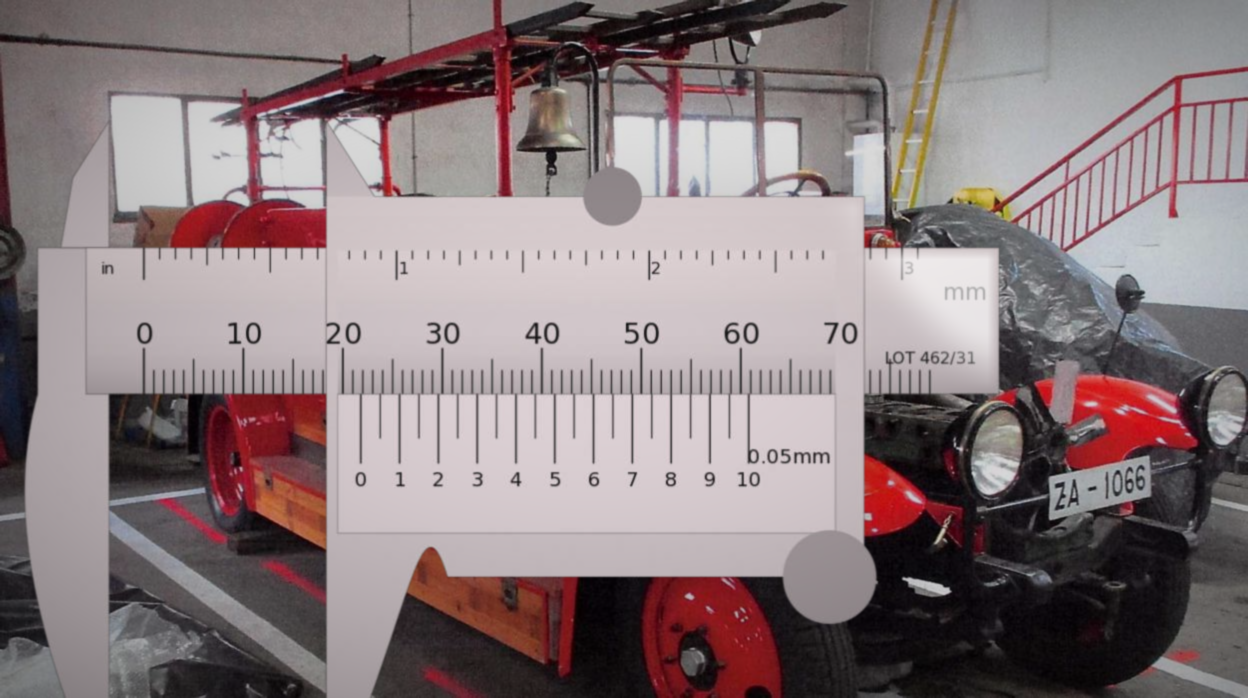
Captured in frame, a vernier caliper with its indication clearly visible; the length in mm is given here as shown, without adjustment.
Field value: 21.8 mm
